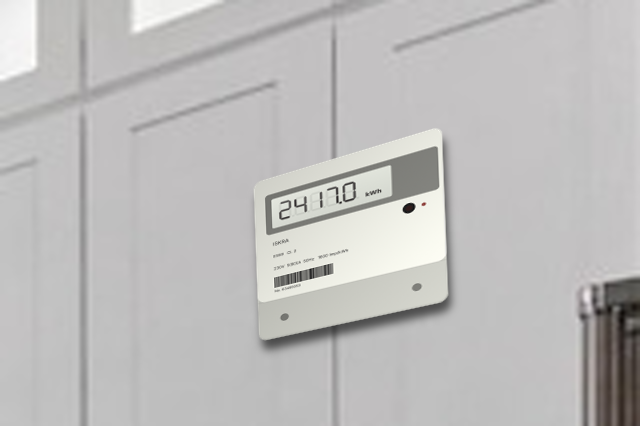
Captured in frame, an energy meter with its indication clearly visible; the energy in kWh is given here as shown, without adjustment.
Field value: 2417.0 kWh
